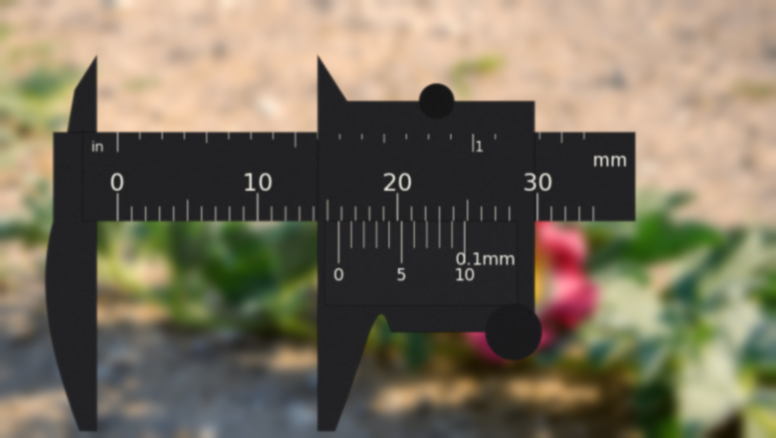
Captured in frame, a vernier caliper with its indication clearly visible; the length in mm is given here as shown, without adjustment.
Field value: 15.8 mm
